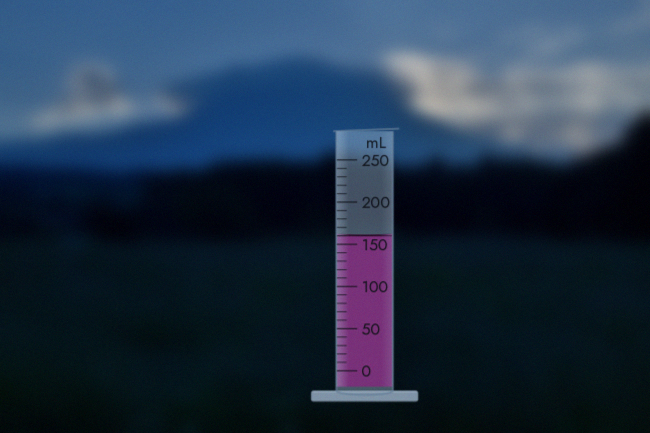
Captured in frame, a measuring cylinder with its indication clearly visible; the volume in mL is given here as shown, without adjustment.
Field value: 160 mL
